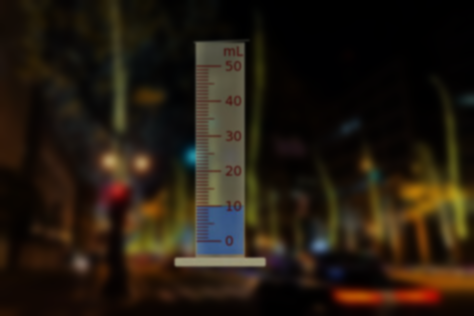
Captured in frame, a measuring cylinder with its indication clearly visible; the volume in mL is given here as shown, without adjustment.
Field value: 10 mL
